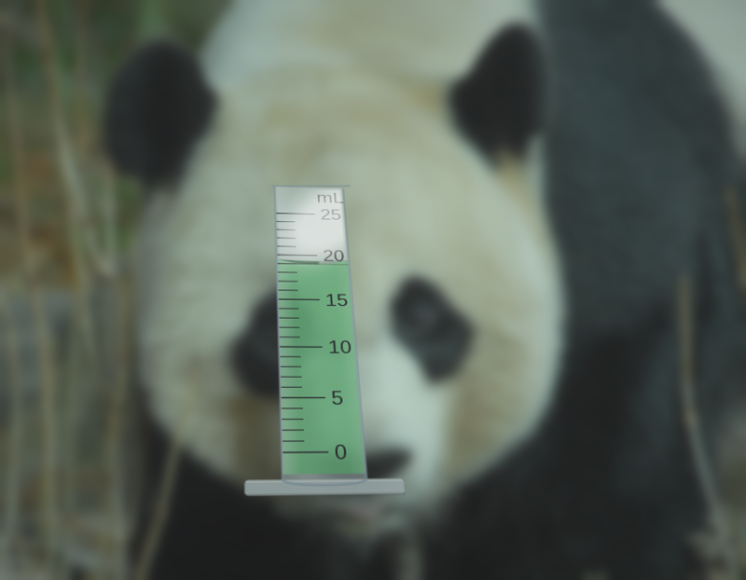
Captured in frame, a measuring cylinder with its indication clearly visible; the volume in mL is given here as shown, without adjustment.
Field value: 19 mL
